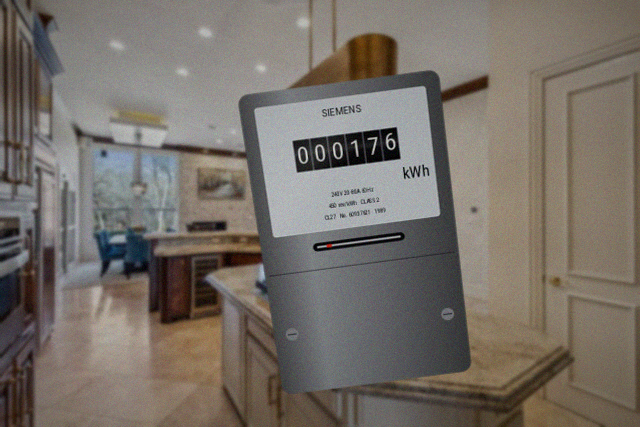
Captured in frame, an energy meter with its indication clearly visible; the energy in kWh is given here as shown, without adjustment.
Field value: 176 kWh
